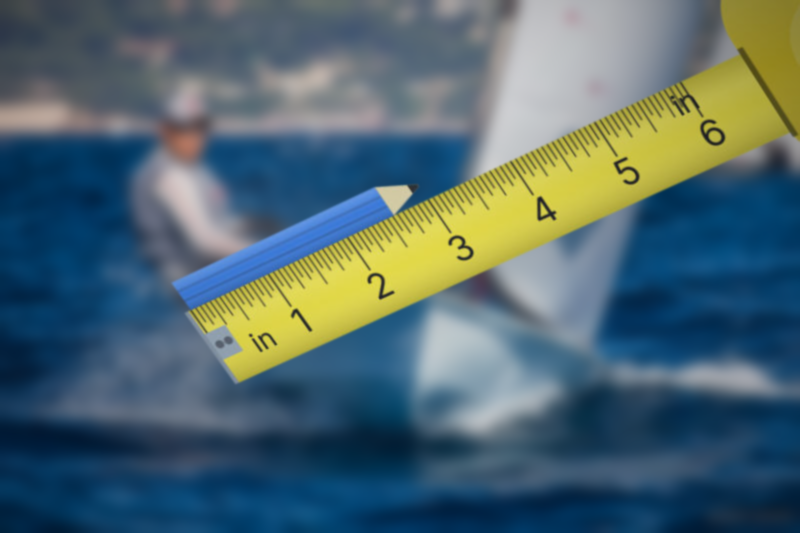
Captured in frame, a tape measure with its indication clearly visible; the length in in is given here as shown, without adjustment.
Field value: 3 in
